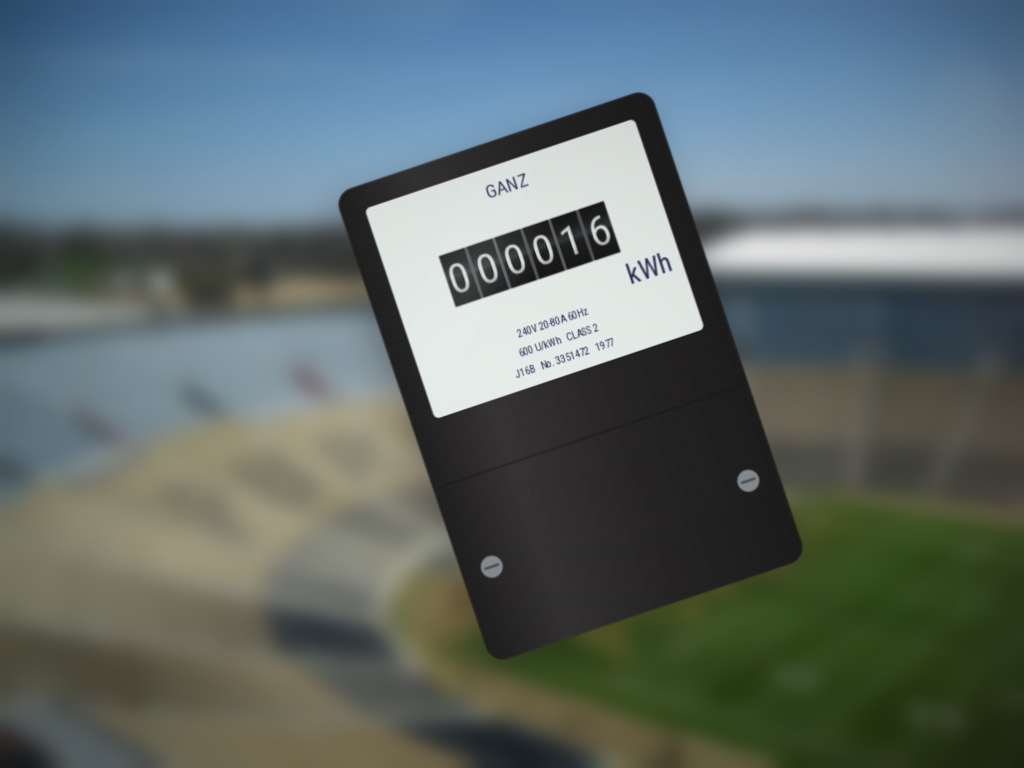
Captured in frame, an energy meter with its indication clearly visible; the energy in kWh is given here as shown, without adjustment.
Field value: 16 kWh
